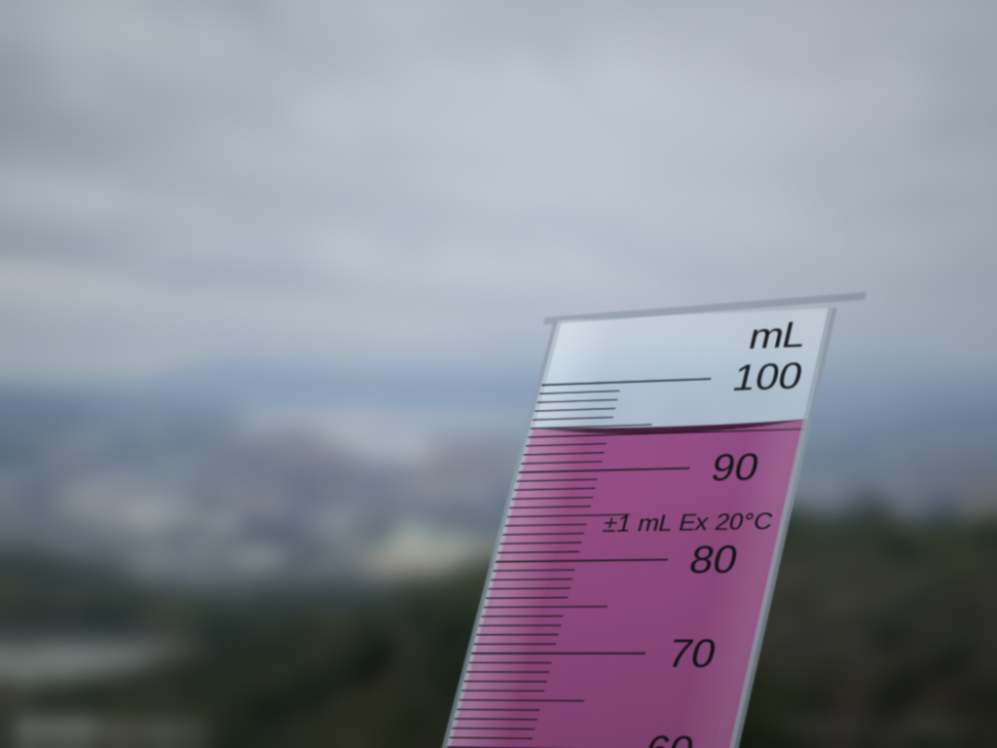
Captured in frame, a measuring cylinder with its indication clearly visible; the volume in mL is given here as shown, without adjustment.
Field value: 94 mL
